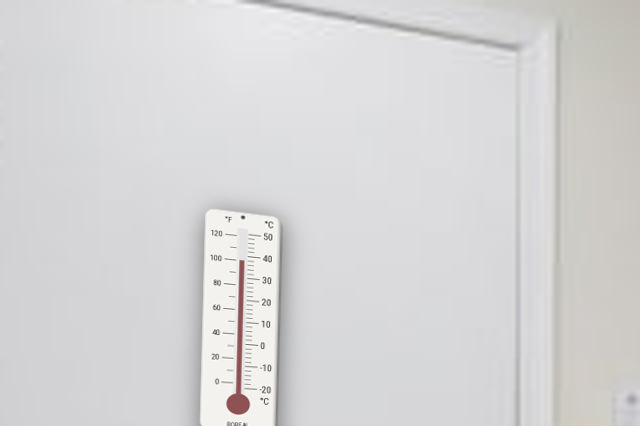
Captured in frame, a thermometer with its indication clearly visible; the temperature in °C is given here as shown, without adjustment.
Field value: 38 °C
